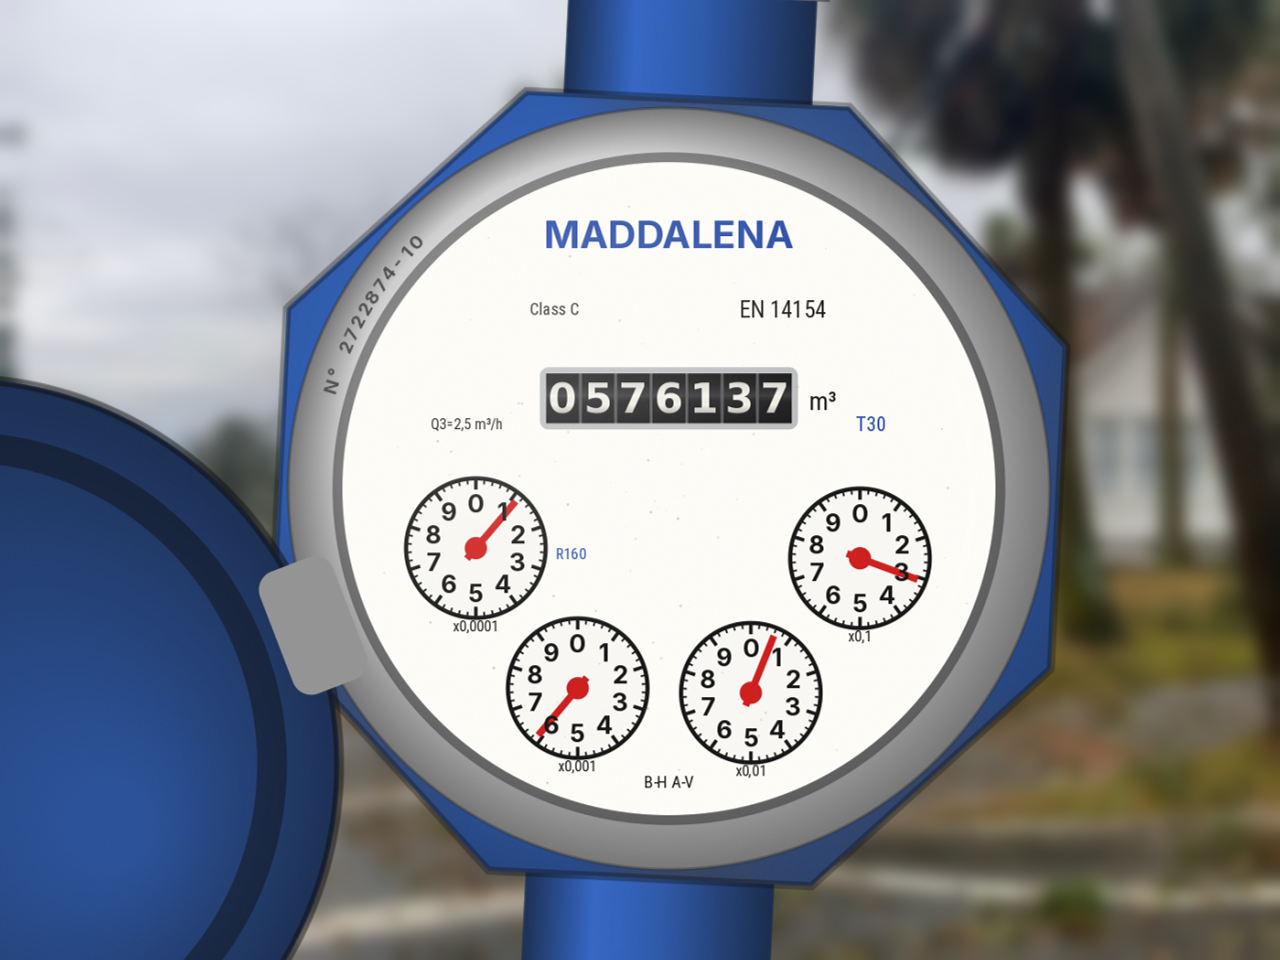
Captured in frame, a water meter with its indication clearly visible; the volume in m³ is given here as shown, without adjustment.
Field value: 576137.3061 m³
